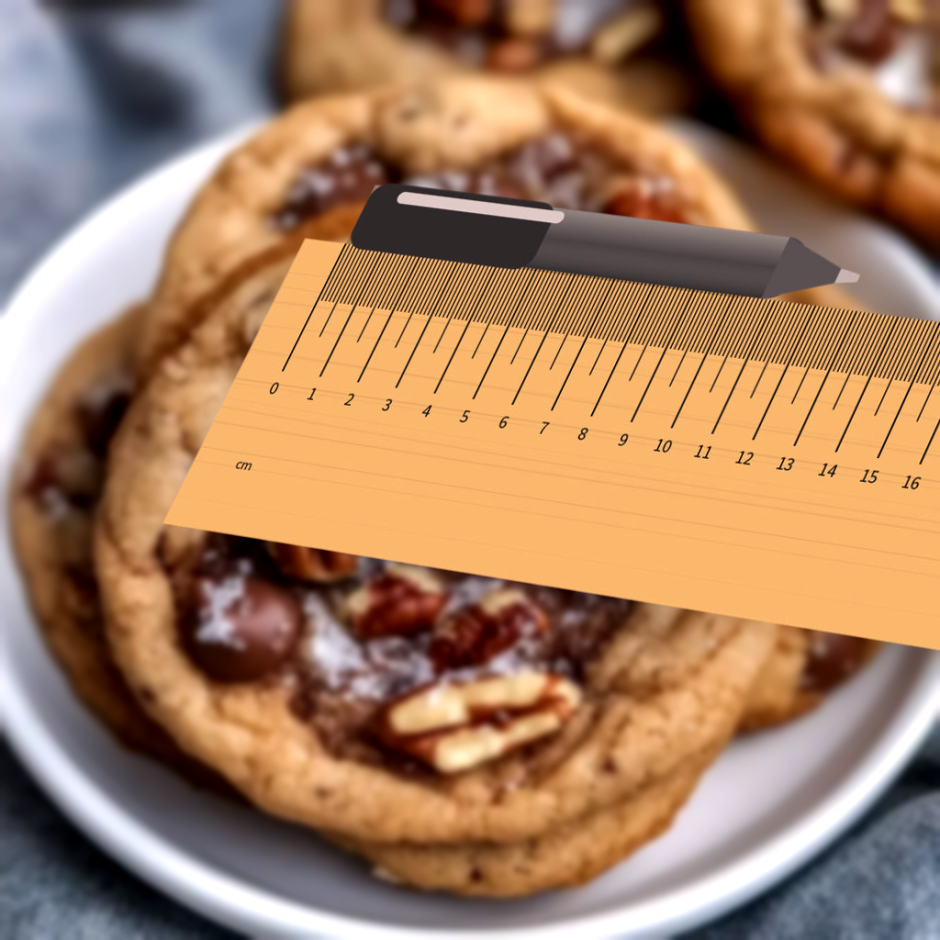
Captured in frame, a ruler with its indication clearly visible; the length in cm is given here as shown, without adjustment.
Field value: 12.7 cm
